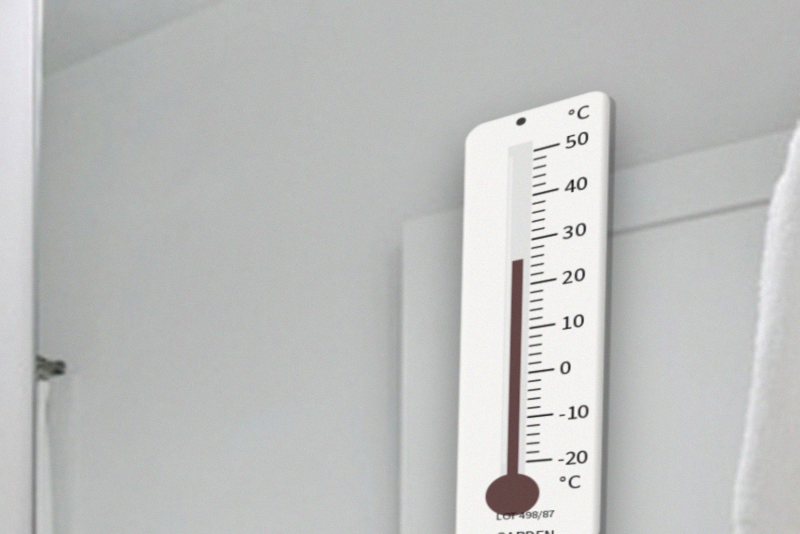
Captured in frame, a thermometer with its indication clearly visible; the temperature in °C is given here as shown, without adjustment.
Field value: 26 °C
